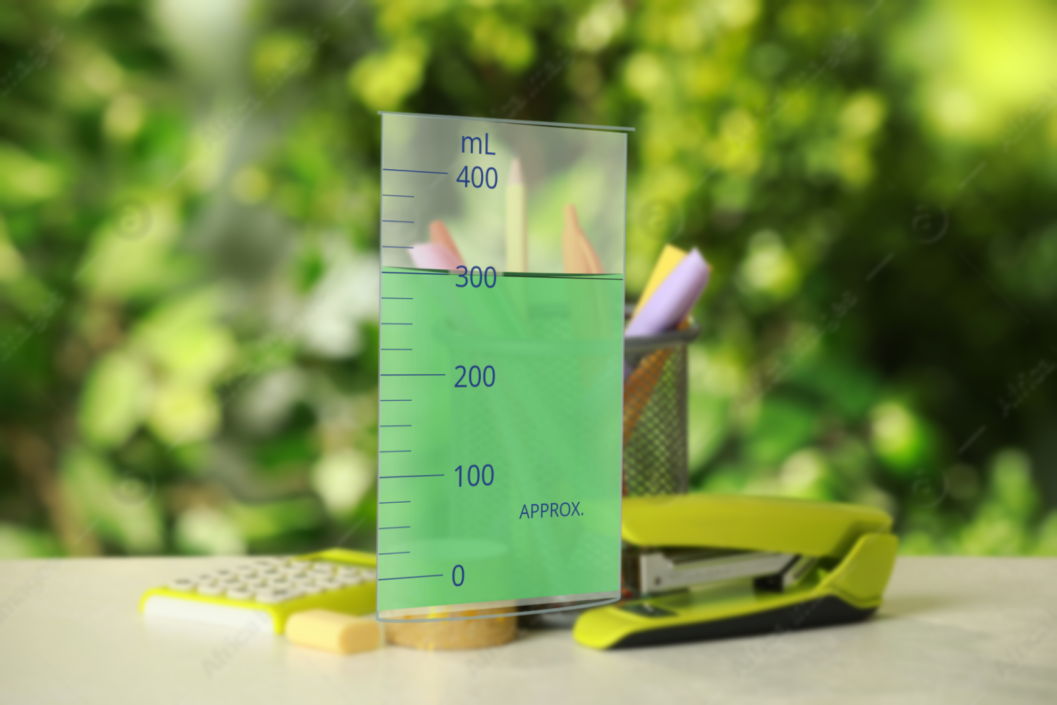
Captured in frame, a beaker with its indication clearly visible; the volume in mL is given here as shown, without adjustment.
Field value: 300 mL
